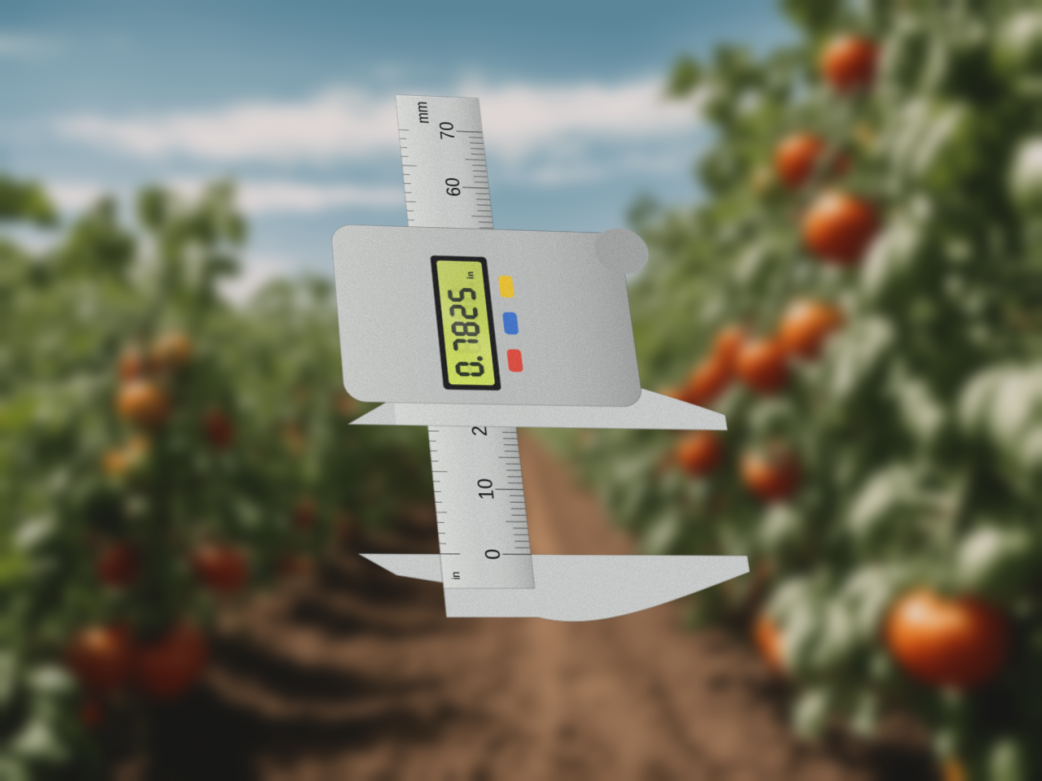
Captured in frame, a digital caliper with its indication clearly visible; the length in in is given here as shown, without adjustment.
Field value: 0.7825 in
